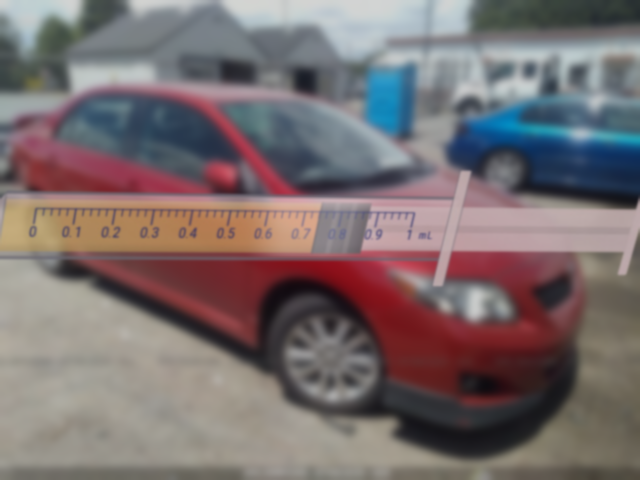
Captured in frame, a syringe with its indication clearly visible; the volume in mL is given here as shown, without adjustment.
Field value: 0.74 mL
